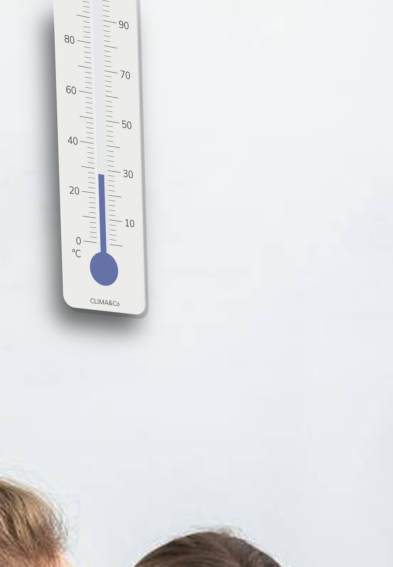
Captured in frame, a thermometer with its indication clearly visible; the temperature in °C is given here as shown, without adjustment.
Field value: 28 °C
